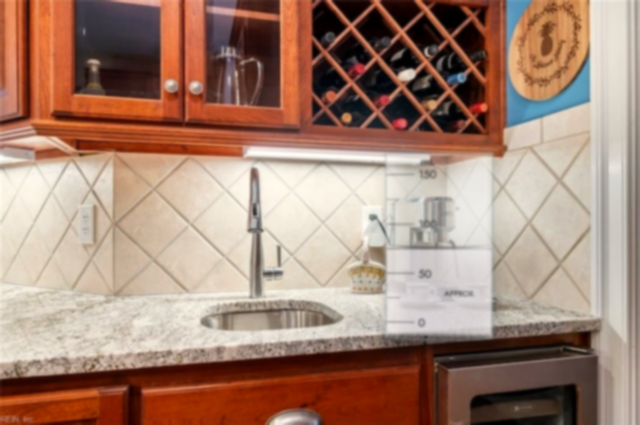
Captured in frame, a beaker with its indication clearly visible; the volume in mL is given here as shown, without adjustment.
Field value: 75 mL
